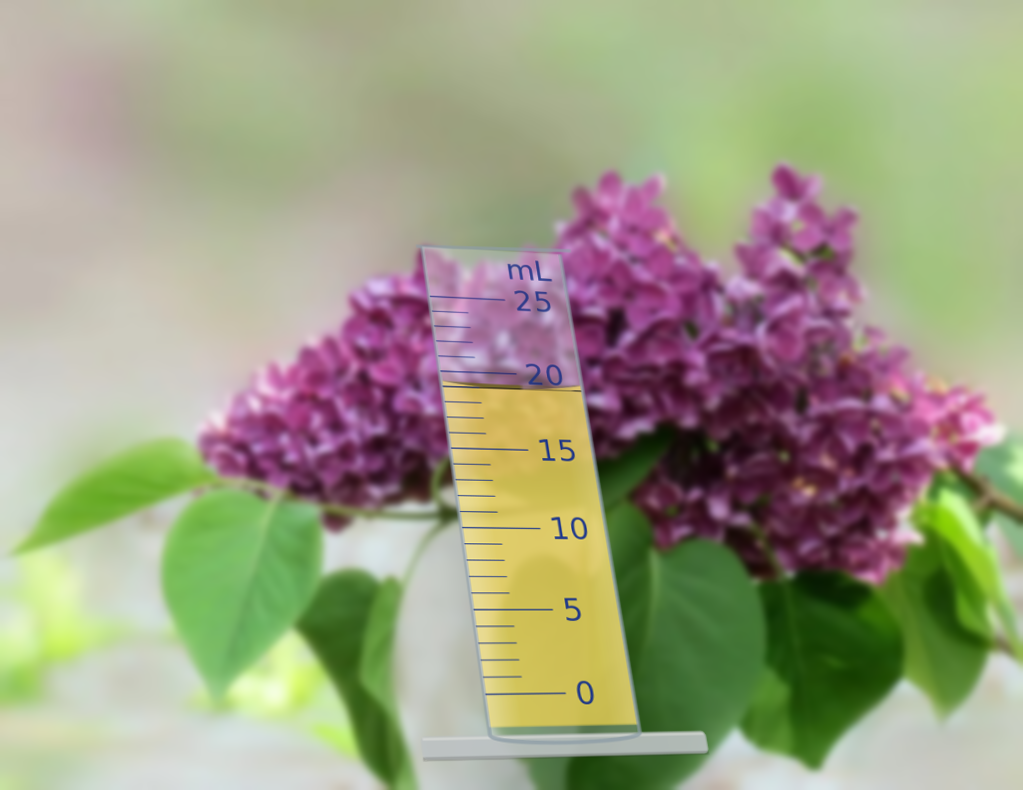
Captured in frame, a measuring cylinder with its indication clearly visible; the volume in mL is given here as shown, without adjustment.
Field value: 19 mL
